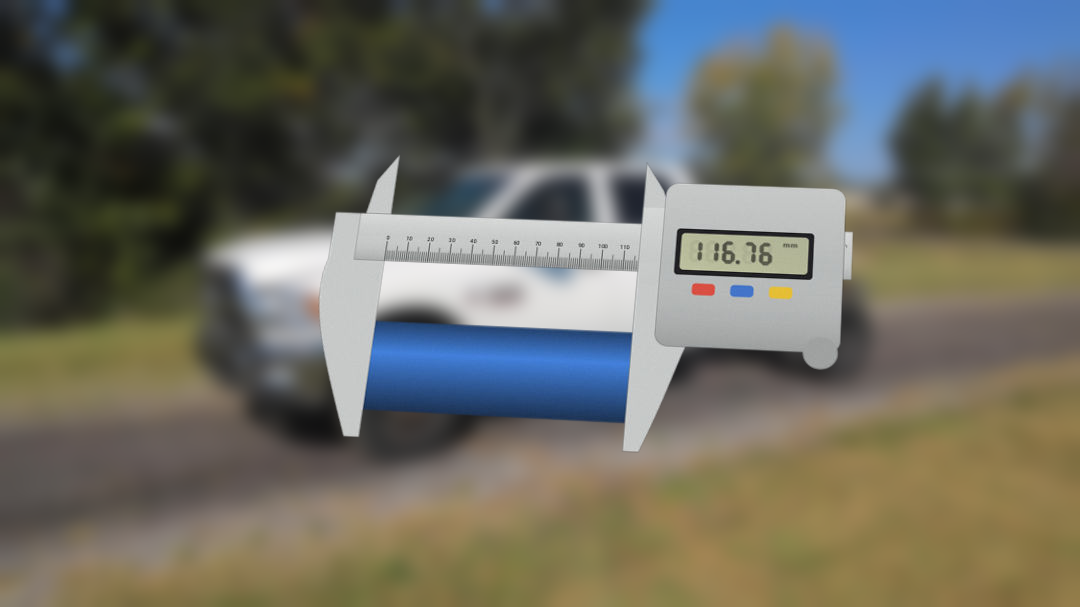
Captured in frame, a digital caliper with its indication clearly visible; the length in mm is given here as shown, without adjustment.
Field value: 116.76 mm
